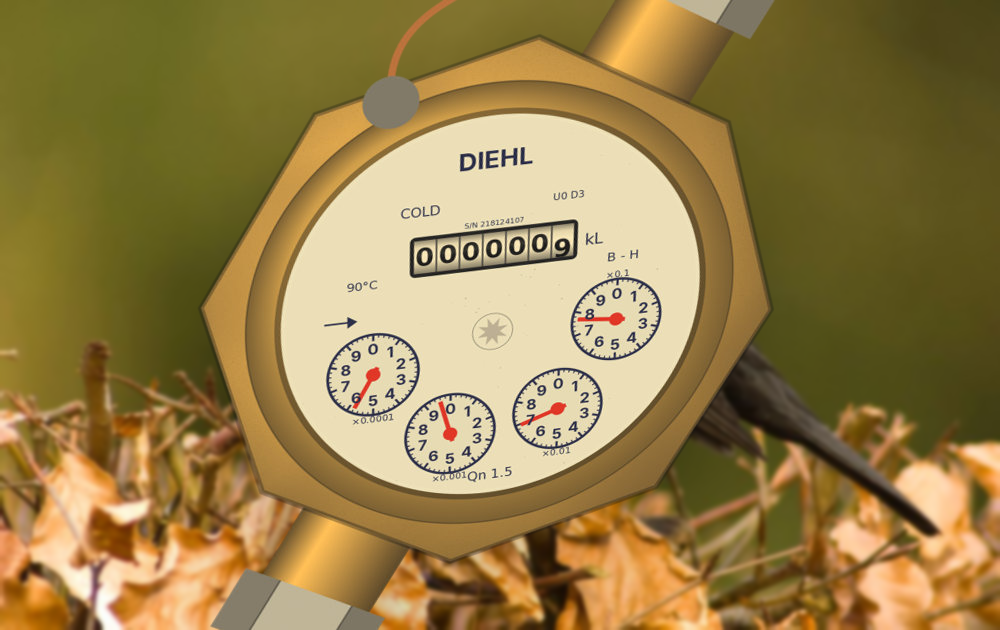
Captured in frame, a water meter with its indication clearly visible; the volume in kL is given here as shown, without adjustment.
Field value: 8.7695 kL
